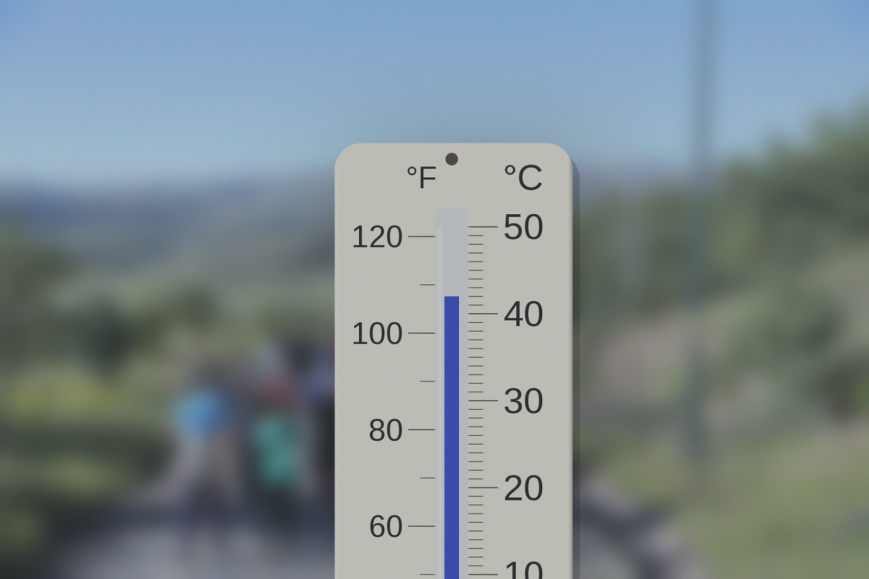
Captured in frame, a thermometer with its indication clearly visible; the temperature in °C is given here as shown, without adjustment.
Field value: 42 °C
